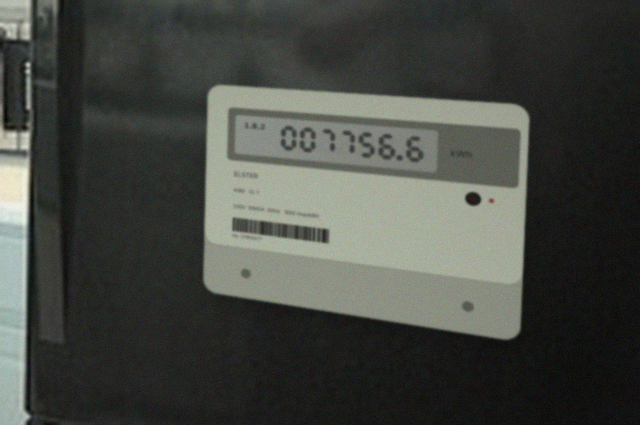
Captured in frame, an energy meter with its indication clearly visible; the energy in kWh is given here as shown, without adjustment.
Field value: 7756.6 kWh
